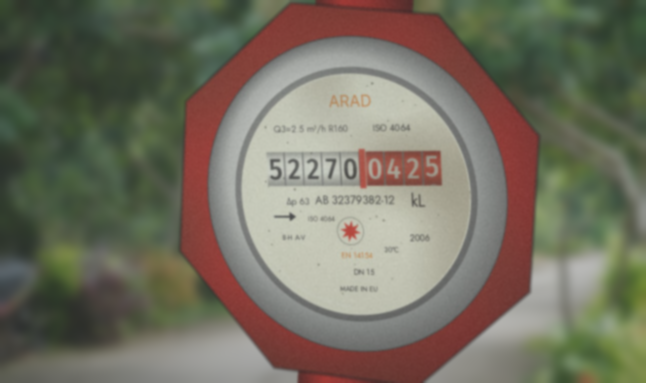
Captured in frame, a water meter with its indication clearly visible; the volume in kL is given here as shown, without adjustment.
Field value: 52270.0425 kL
